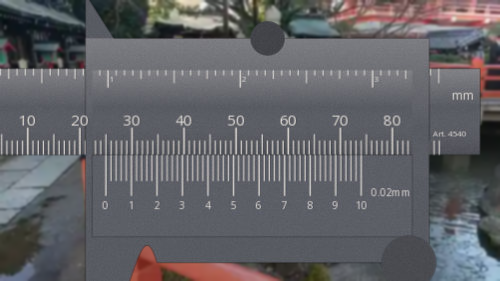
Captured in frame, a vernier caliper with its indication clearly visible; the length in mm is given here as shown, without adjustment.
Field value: 25.0 mm
